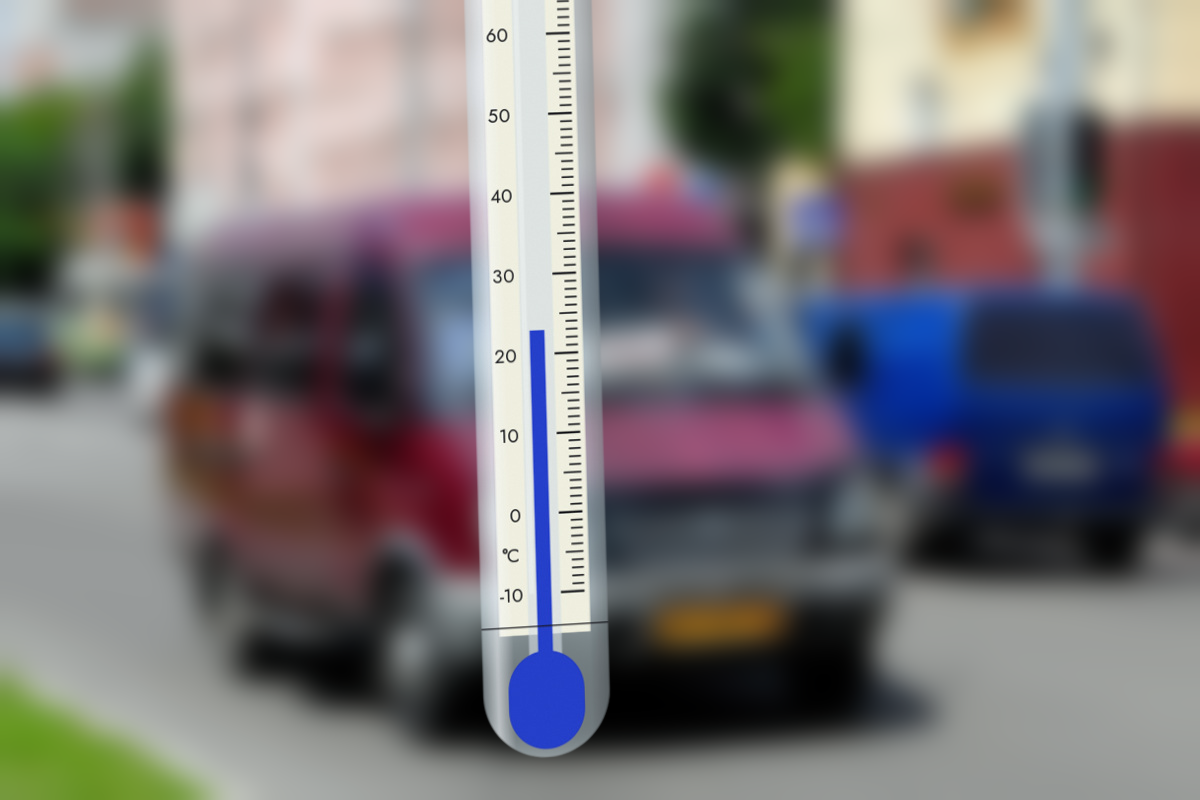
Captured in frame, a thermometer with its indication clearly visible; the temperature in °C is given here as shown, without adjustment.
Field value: 23 °C
